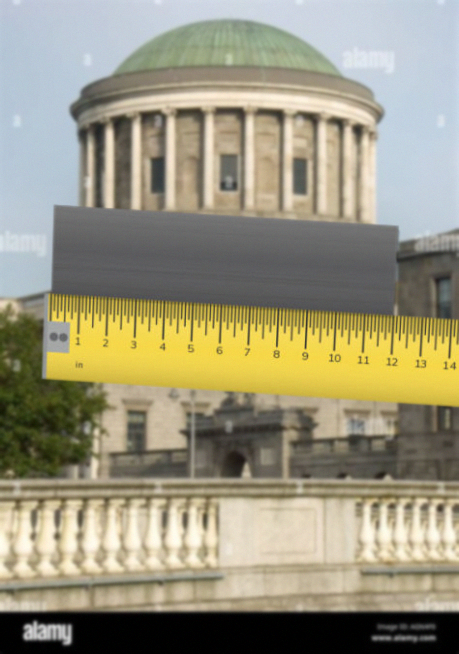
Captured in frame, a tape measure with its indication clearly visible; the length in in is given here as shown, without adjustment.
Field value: 12 in
